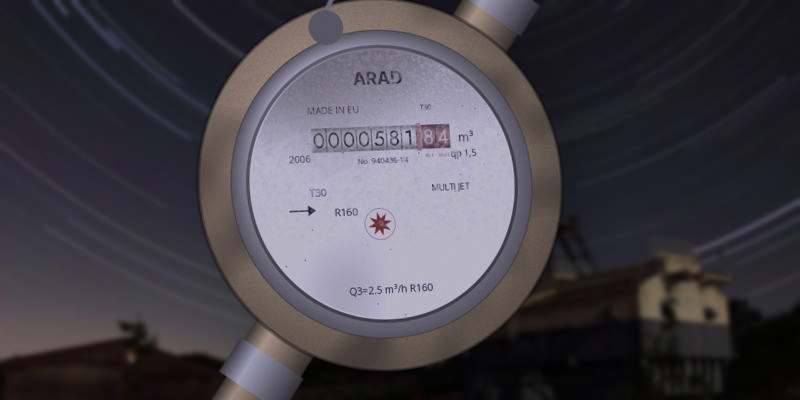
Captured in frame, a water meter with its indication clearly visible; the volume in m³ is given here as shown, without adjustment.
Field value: 581.84 m³
